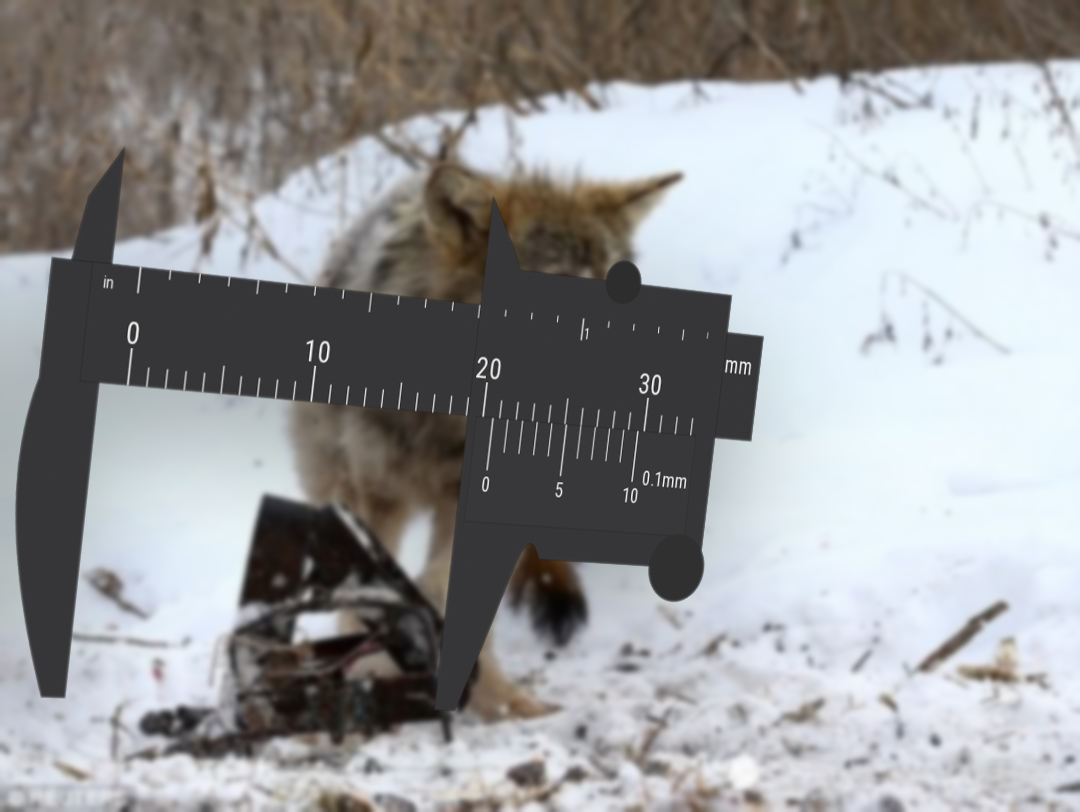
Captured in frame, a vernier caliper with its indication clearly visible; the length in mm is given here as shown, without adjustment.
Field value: 20.6 mm
